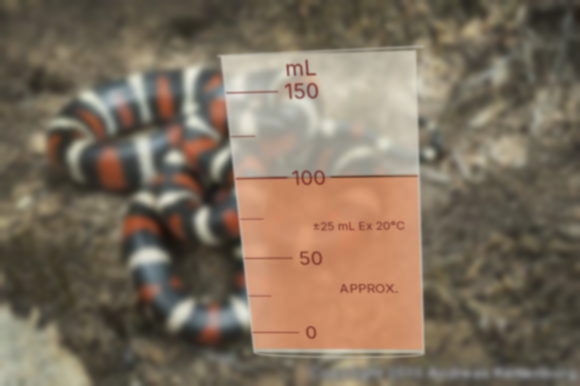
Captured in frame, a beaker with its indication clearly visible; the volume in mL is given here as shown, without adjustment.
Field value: 100 mL
